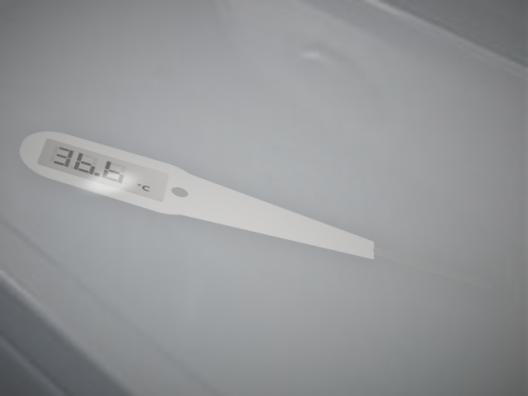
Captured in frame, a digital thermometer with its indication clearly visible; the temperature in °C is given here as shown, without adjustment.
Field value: 36.6 °C
